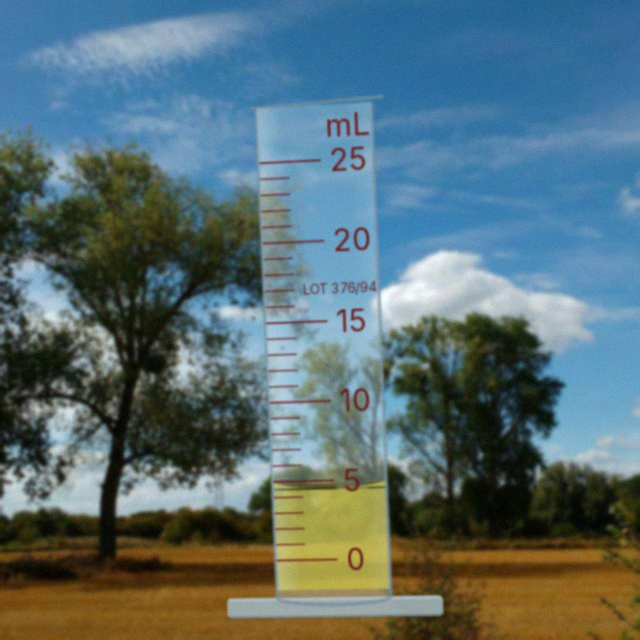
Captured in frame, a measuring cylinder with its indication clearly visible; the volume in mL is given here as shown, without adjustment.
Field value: 4.5 mL
